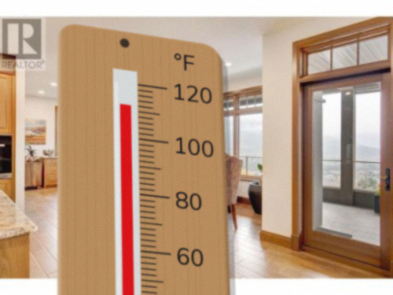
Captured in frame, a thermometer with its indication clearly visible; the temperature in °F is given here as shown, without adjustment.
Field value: 112 °F
